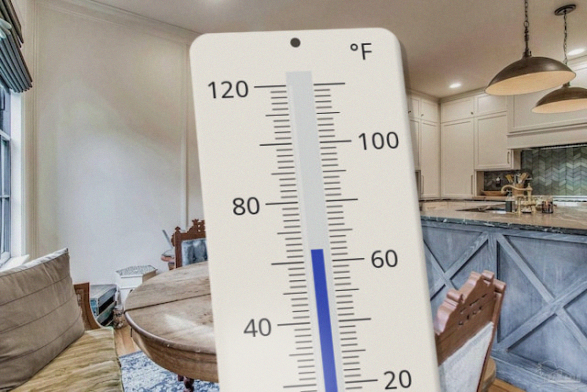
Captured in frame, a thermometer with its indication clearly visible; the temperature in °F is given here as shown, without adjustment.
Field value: 64 °F
